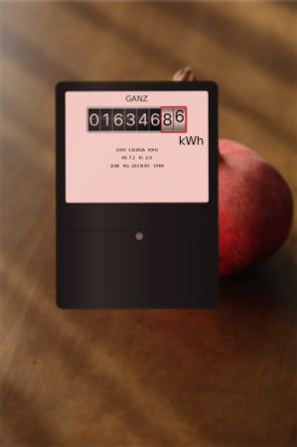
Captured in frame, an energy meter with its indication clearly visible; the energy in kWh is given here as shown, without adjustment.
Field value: 16346.86 kWh
